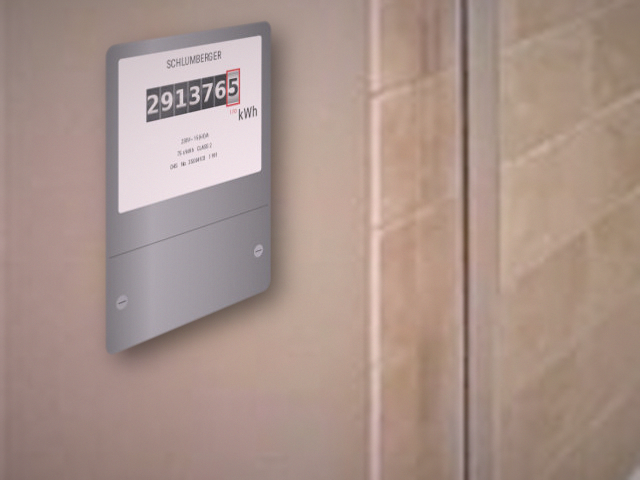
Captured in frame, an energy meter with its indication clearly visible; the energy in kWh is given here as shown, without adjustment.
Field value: 291376.5 kWh
